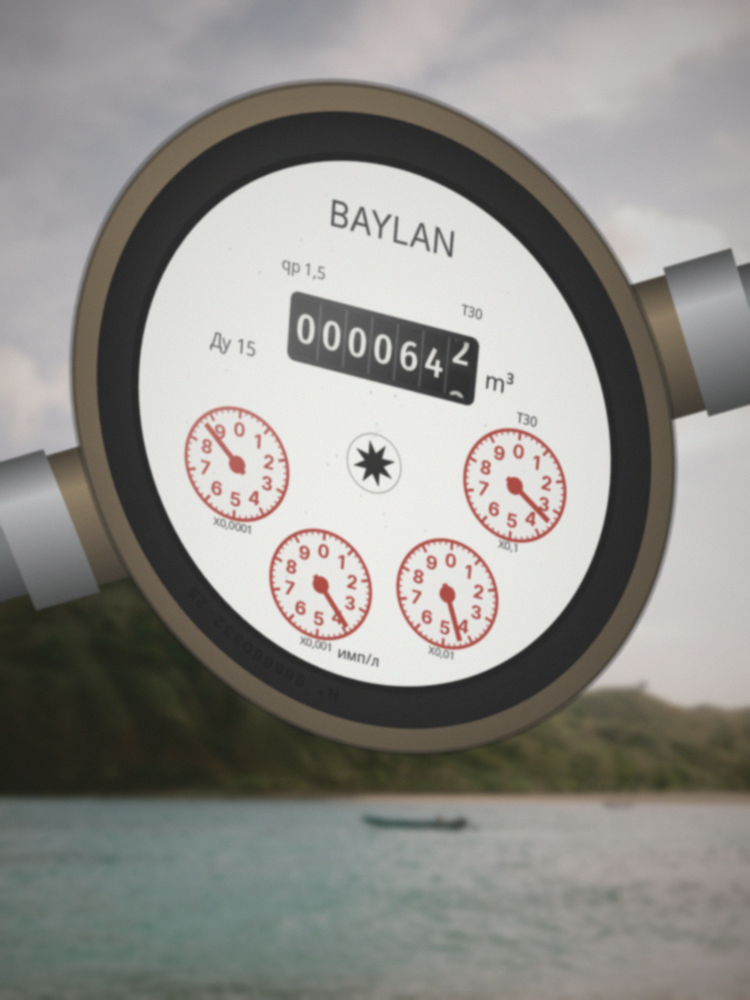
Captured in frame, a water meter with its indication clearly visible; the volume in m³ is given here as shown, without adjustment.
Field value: 642.3438 m³
